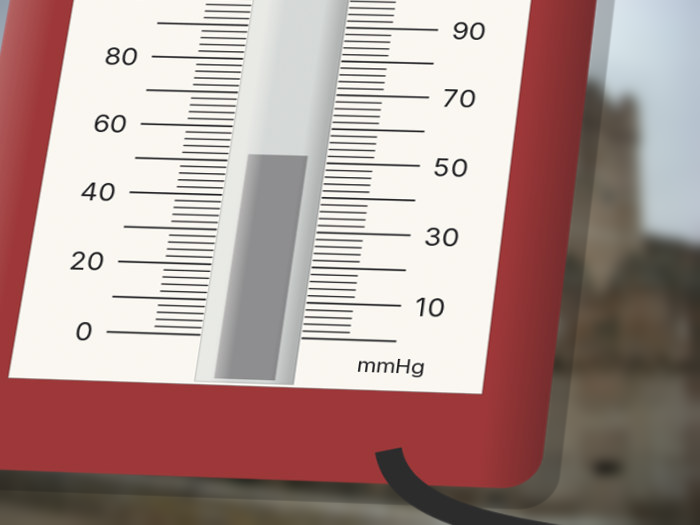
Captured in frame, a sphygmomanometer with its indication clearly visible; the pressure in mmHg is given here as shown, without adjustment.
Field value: 52 mmHg
